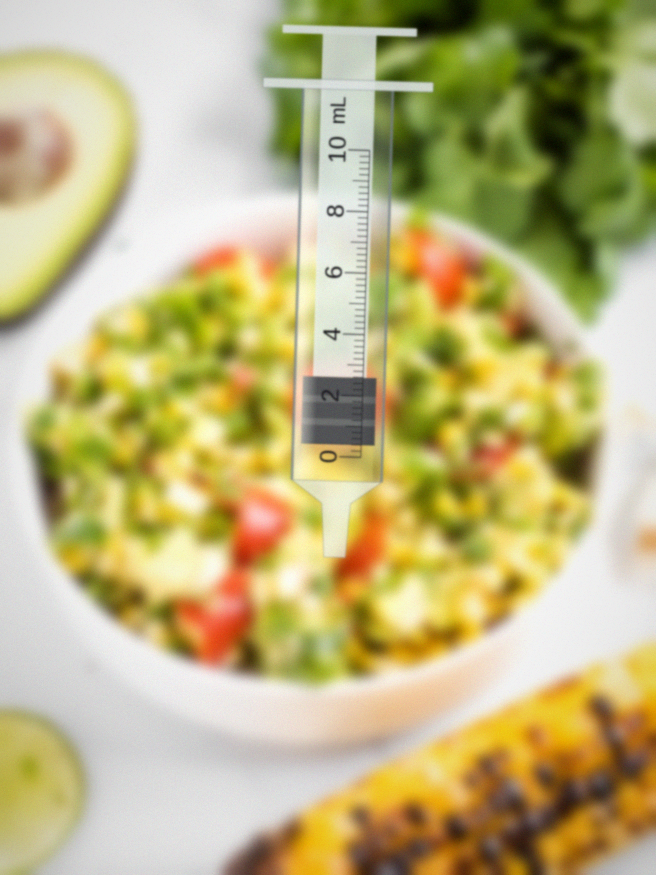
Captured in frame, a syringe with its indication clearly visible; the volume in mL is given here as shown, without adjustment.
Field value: 0.4 mL
